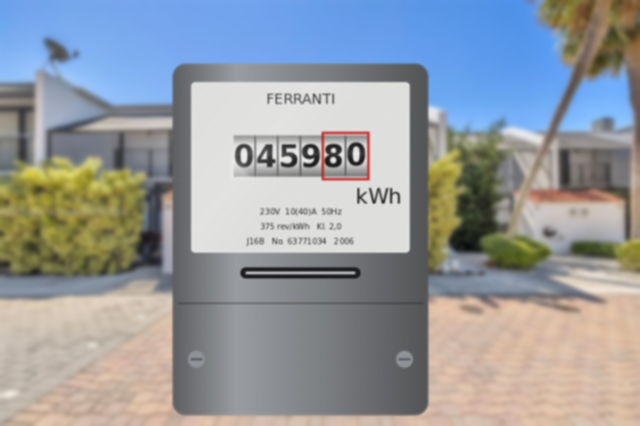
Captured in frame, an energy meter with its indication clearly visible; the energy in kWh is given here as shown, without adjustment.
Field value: 459.80 kWh
